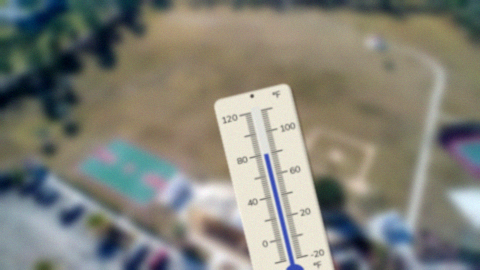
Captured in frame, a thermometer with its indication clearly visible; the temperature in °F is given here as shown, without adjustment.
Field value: 80 °F
